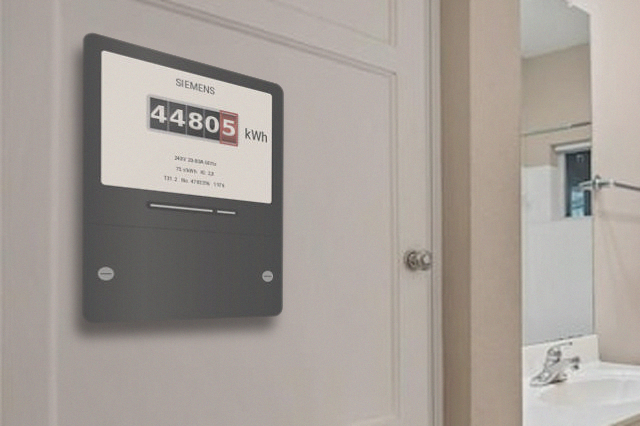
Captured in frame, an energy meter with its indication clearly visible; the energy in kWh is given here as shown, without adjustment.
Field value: 4480.5 kWh
